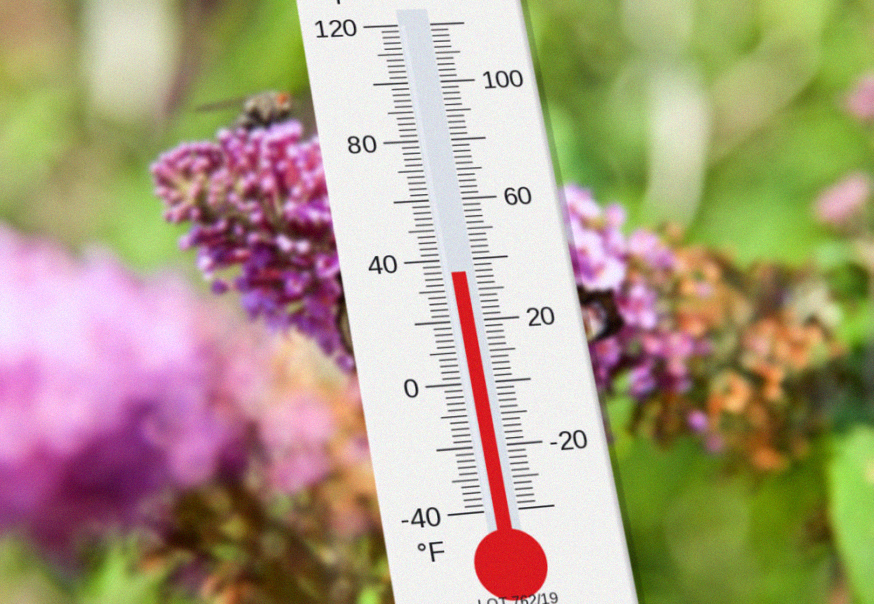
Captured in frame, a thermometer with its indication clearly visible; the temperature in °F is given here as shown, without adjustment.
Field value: 36 °F
